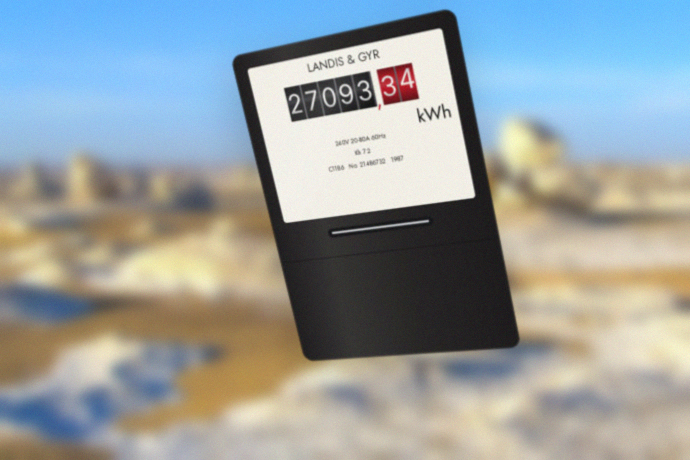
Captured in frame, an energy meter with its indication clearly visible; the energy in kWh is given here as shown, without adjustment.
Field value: 27093.34 kWh
